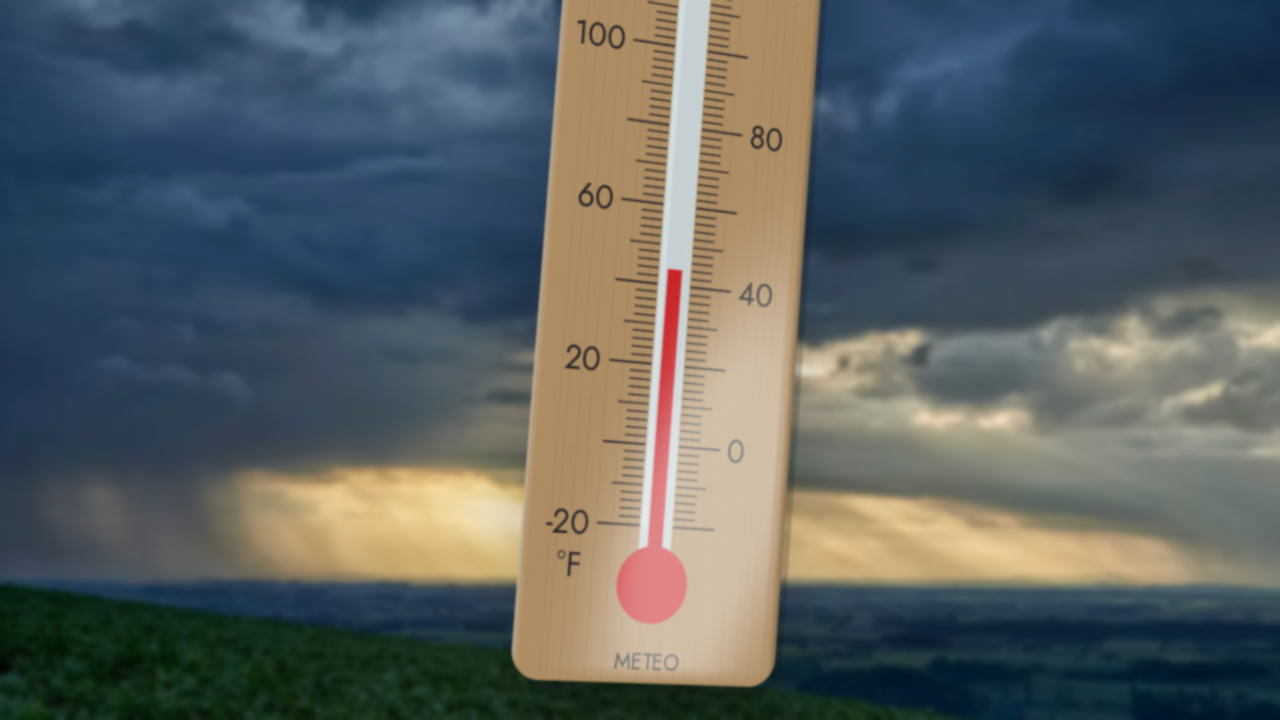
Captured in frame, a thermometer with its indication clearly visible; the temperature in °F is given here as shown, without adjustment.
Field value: 44 °F
